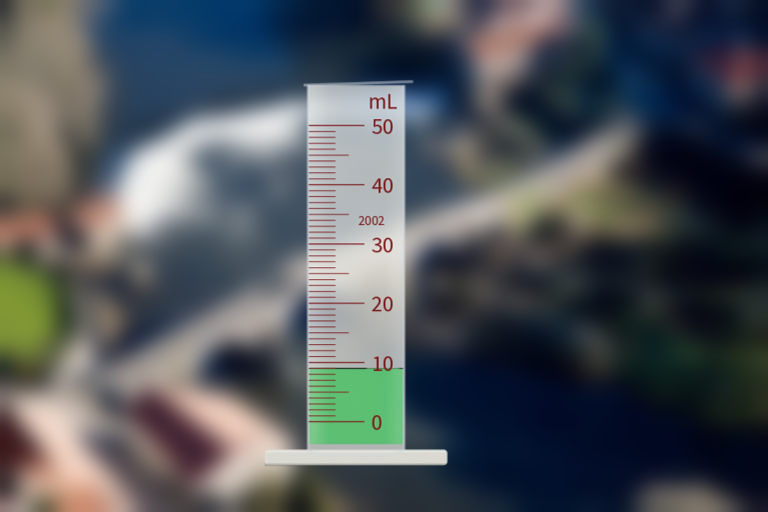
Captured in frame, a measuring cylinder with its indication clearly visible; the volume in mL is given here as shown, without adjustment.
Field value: 9 mL
